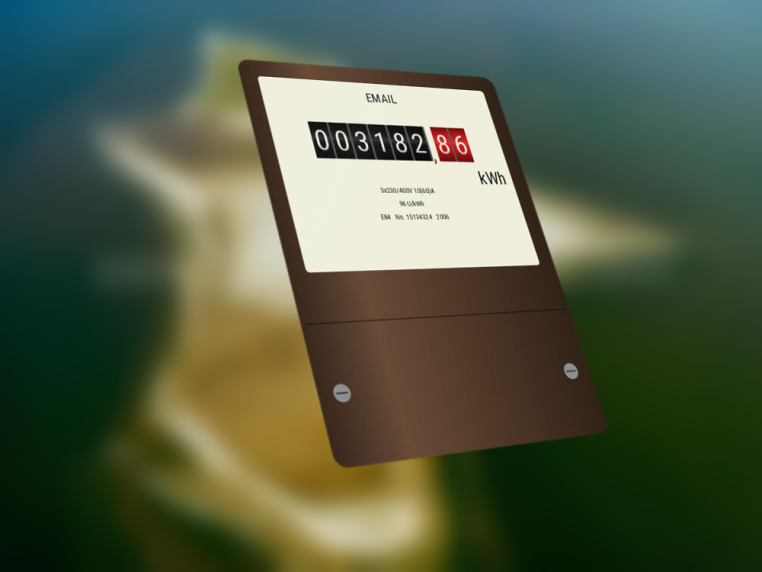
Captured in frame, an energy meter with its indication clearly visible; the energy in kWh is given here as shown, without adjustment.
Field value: 3182.86 kWh
